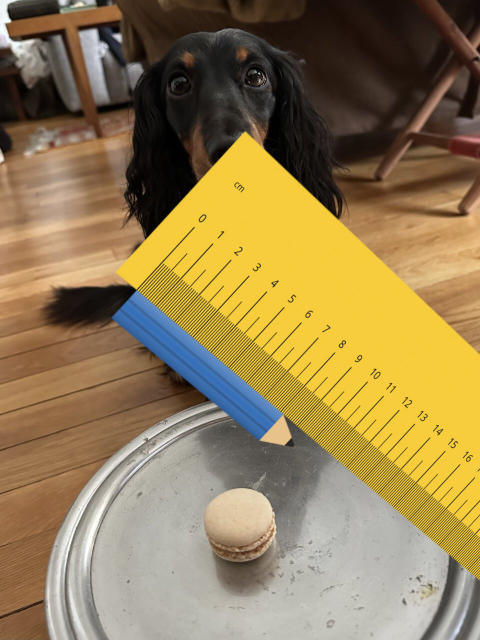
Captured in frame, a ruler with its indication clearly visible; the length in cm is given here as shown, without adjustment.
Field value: 9.5 cm
